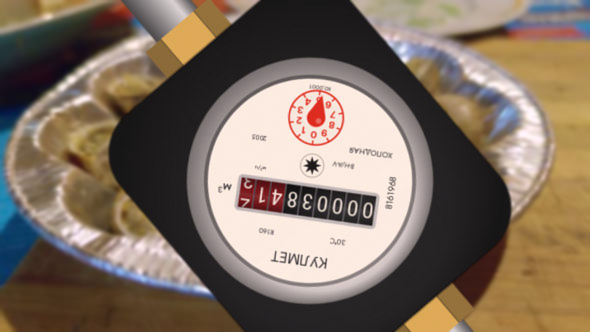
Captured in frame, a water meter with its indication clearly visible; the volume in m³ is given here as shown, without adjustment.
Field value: 38.4125 m³
